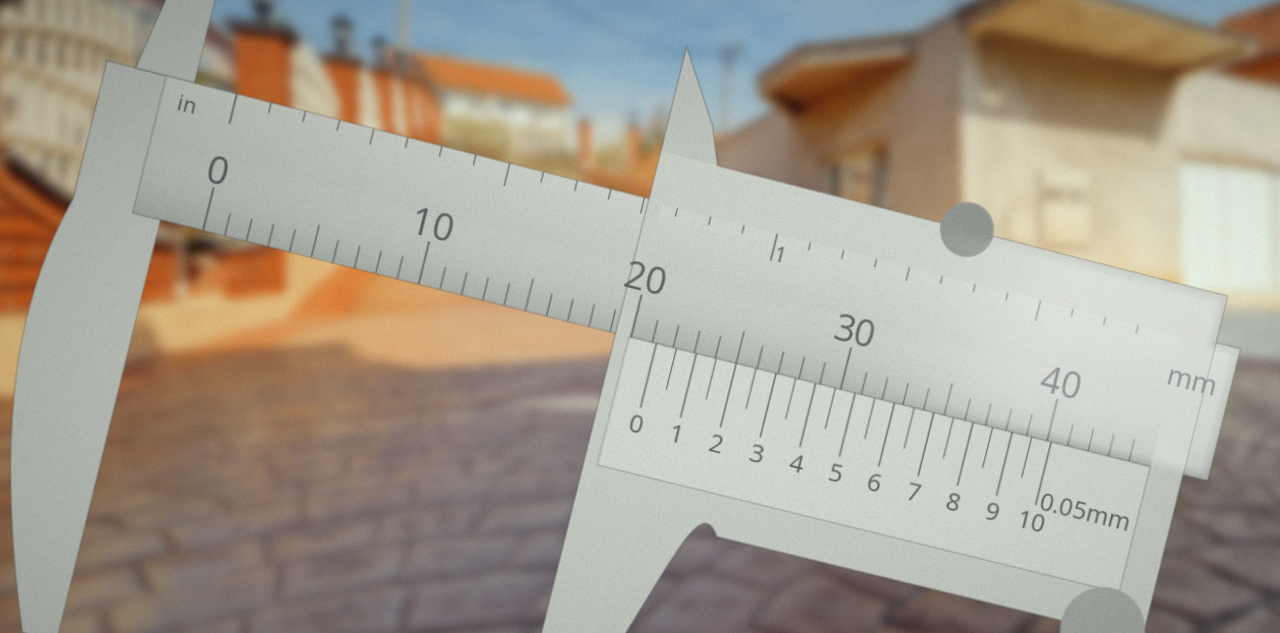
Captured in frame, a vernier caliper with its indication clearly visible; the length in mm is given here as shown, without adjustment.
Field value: 21.2 mm
